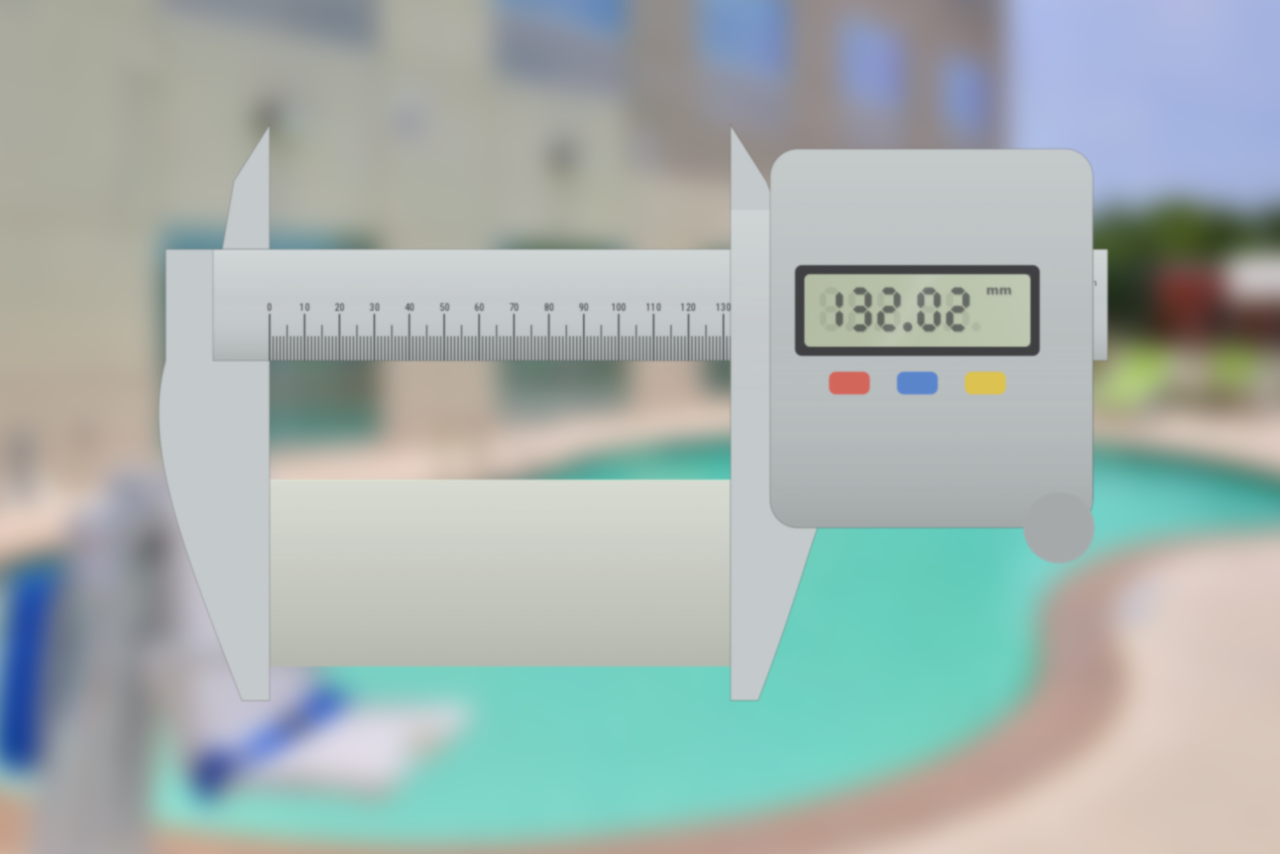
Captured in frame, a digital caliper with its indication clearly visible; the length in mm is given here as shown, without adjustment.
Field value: 132.02 mm
